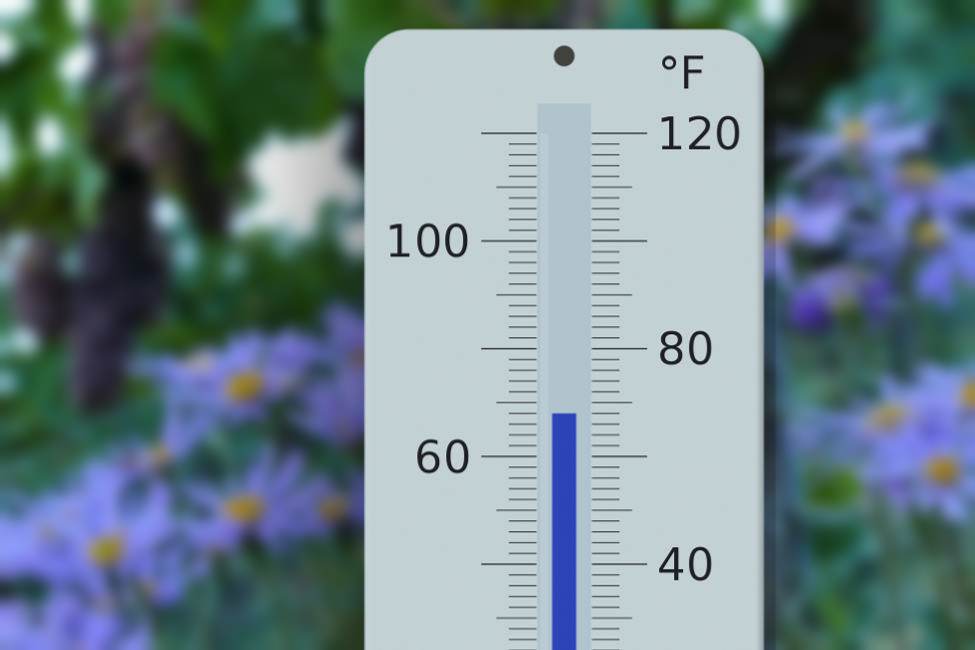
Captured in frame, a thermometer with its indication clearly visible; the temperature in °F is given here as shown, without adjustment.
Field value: 68 °F
